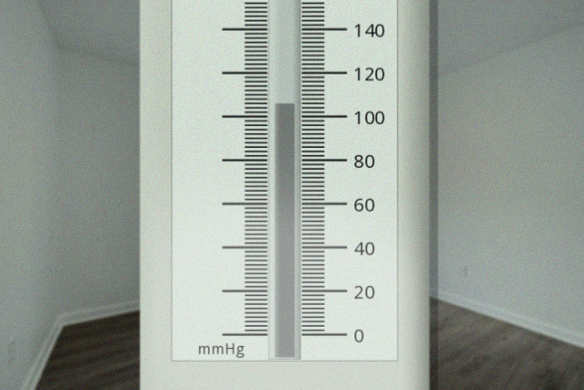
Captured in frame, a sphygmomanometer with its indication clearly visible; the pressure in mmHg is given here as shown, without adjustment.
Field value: 106 mmHg
